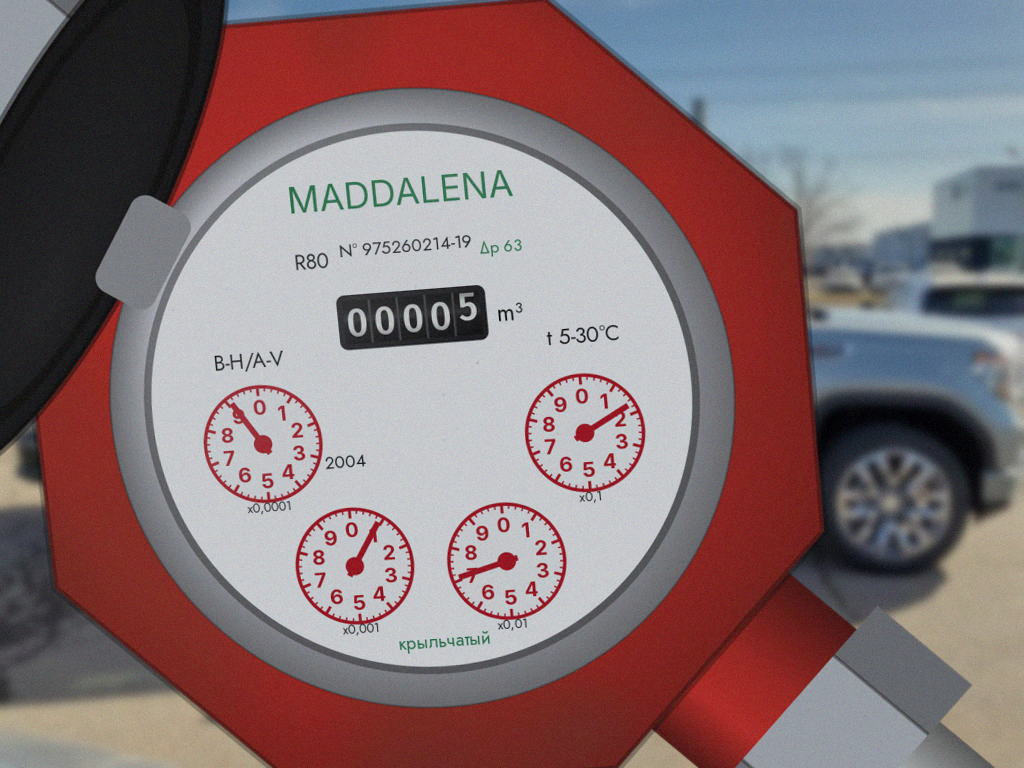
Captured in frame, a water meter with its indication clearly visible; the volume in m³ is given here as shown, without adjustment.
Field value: 5.1709 m³
